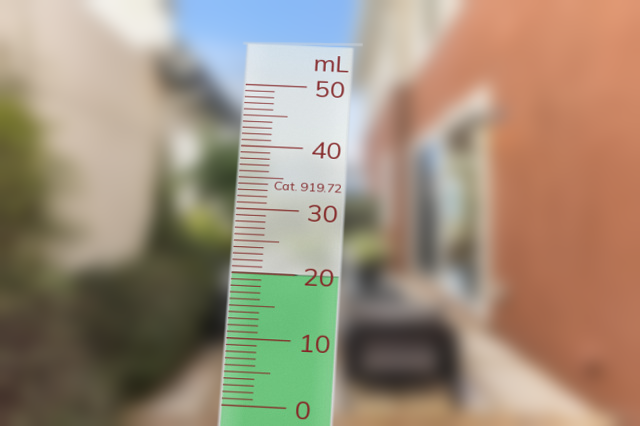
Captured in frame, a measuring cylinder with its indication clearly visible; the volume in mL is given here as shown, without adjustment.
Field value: 20 mL
